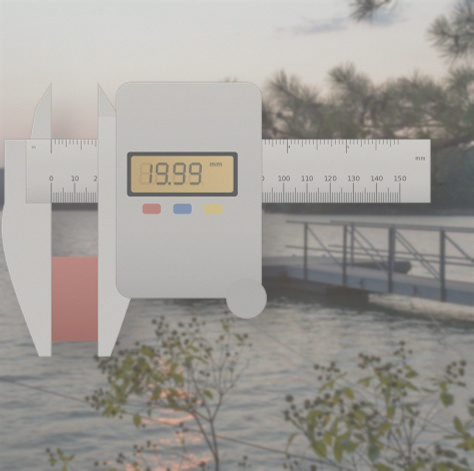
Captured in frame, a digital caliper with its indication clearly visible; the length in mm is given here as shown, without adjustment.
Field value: 19.99 mm
